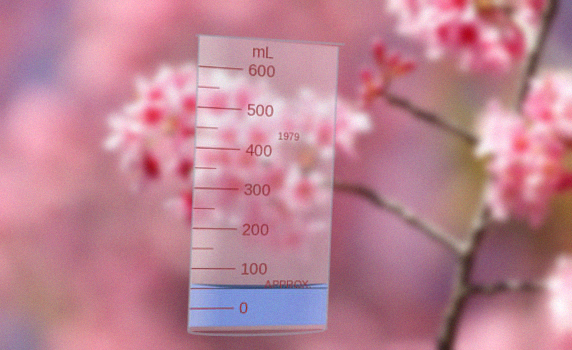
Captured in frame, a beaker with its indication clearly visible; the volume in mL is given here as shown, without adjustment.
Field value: 50 mL
